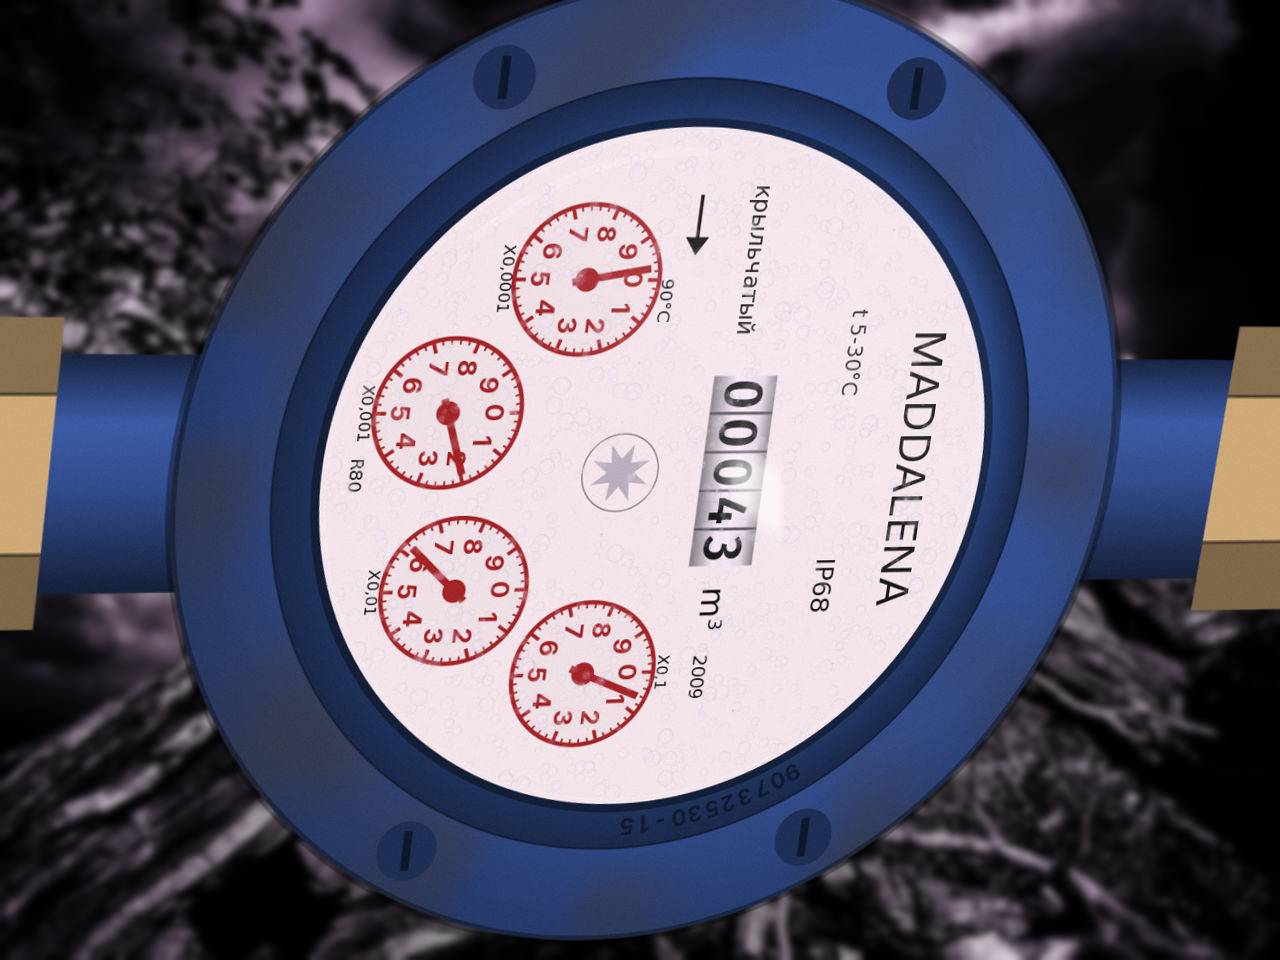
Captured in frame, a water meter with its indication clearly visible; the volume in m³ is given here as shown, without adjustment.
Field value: 43.0619 m³
